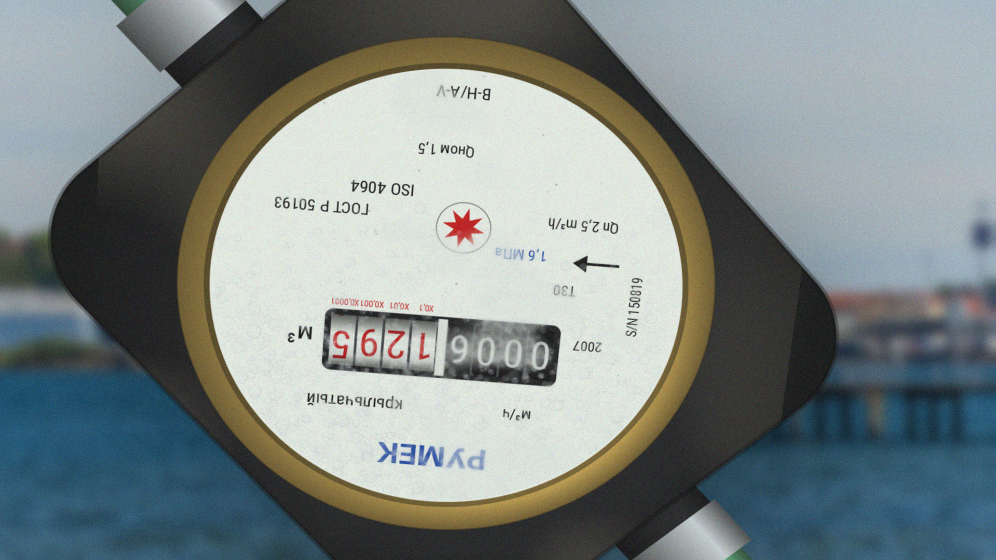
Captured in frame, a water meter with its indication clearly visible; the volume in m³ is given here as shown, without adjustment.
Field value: 6.1295 m³
